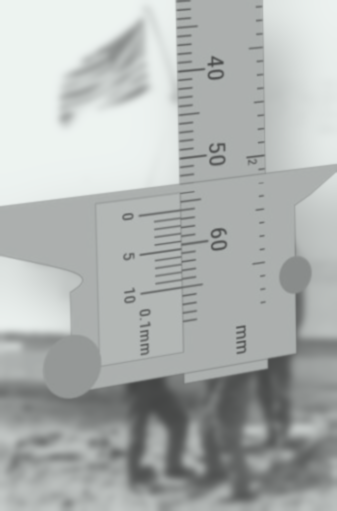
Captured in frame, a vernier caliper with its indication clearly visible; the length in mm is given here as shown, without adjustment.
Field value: 56.0 mm
